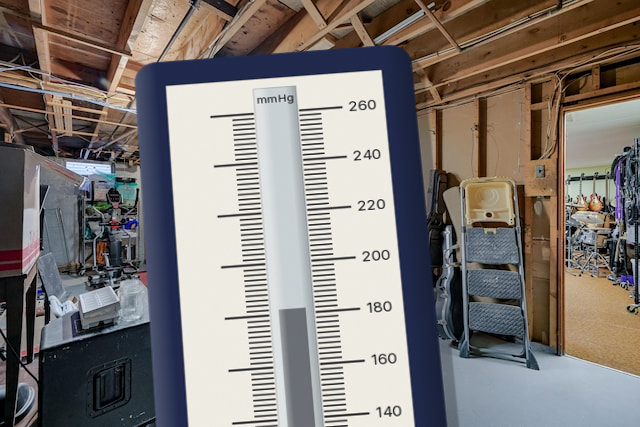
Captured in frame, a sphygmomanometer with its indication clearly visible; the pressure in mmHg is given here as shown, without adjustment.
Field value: 182 mmHg
